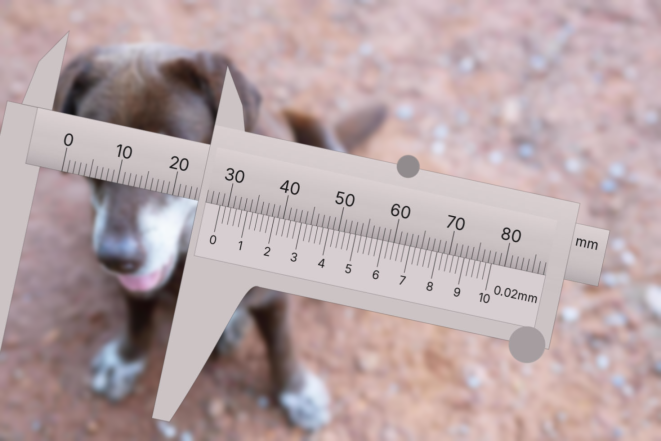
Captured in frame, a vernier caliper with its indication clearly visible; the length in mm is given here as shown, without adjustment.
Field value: 28.6 mm
